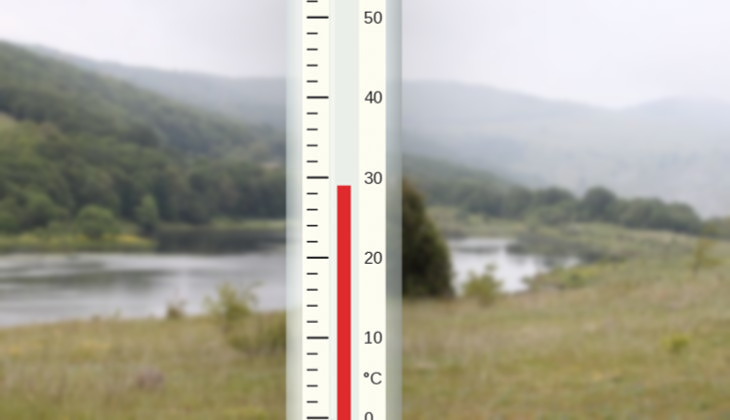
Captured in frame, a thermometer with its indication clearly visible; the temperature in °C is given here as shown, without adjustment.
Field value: 29 °C
